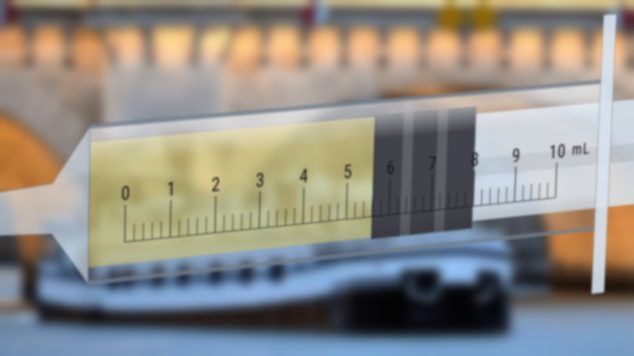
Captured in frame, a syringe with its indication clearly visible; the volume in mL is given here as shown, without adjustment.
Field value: 5.6 mL
